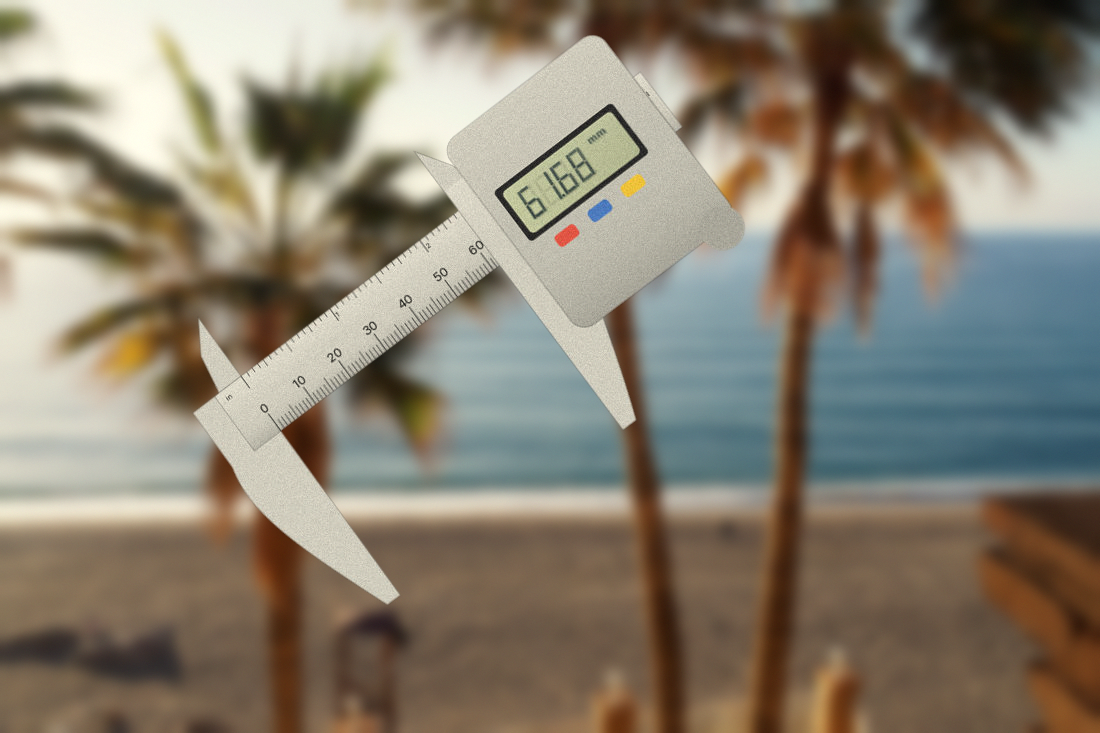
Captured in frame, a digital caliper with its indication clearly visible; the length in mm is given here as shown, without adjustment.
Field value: 61.68 mm
